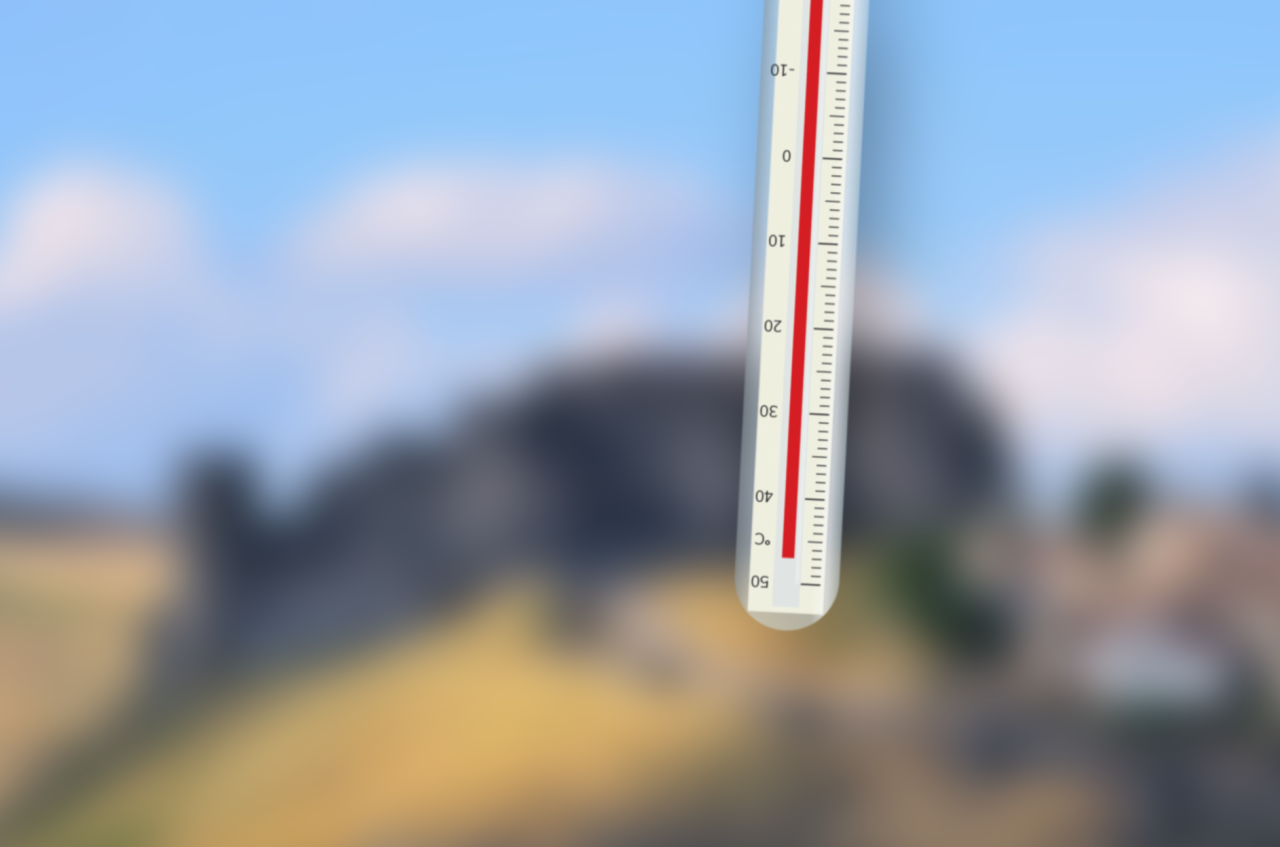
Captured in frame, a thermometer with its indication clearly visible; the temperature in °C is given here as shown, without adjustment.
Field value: 47 °C
